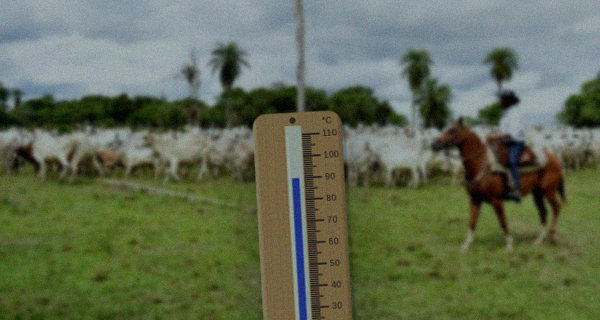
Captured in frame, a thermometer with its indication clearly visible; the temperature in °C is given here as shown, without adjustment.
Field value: 90 °C
